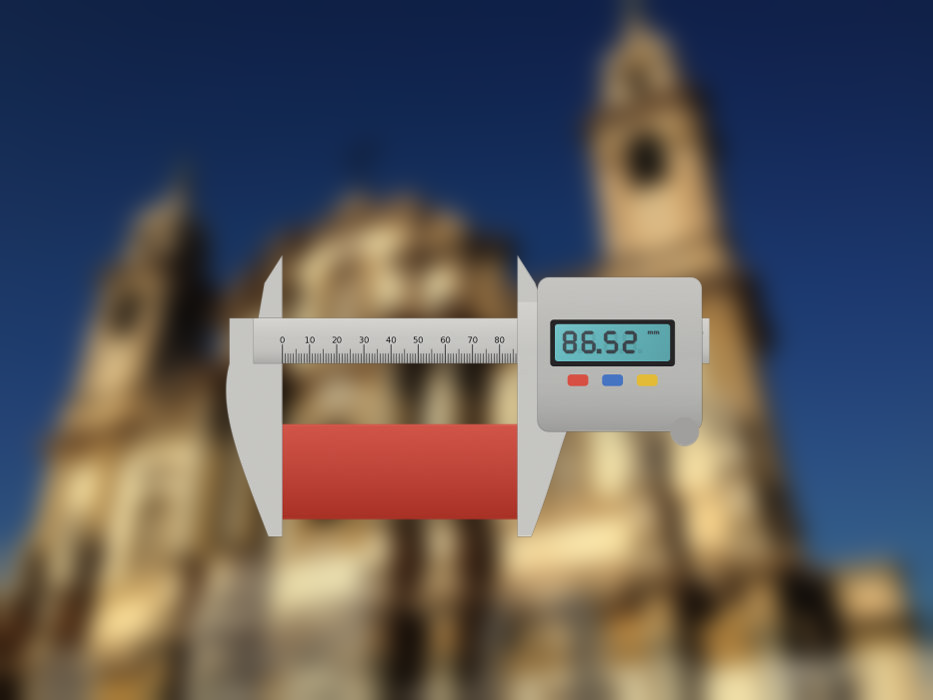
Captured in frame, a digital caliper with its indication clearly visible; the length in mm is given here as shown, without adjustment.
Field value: 86.52 mm
